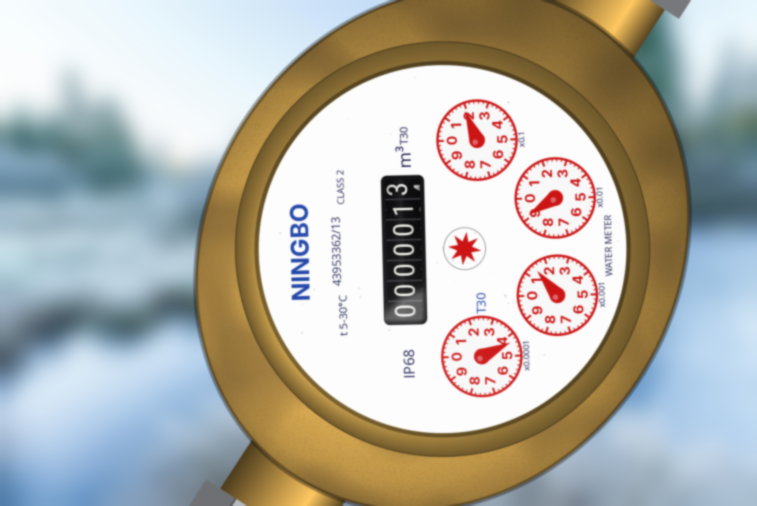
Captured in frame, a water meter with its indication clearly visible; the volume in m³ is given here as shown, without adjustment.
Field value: 13.1914 m³
